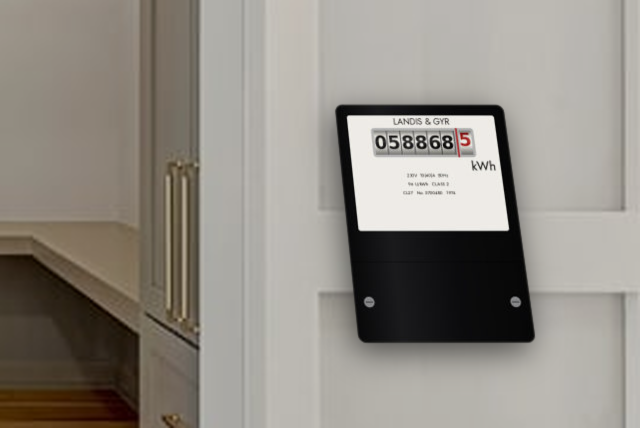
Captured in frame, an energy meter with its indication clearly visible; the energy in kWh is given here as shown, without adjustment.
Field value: 58868.5 kWh
